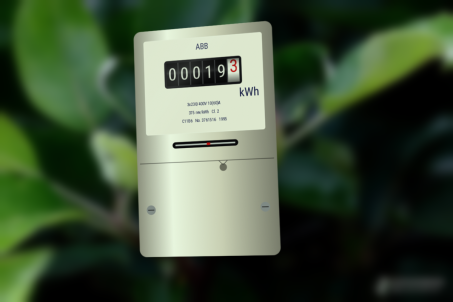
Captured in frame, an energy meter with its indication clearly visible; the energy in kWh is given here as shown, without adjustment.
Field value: 19.3 kWh
